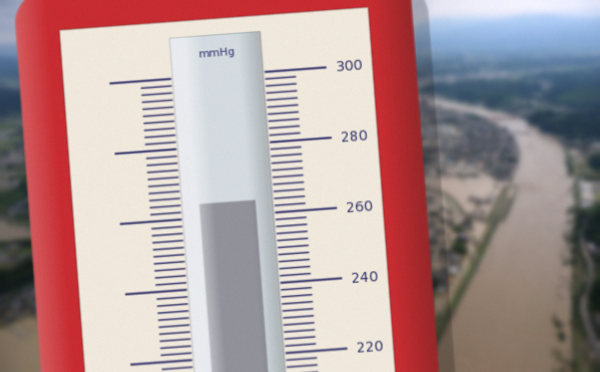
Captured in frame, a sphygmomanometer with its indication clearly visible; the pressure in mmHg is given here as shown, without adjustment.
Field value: 264 mmHg
